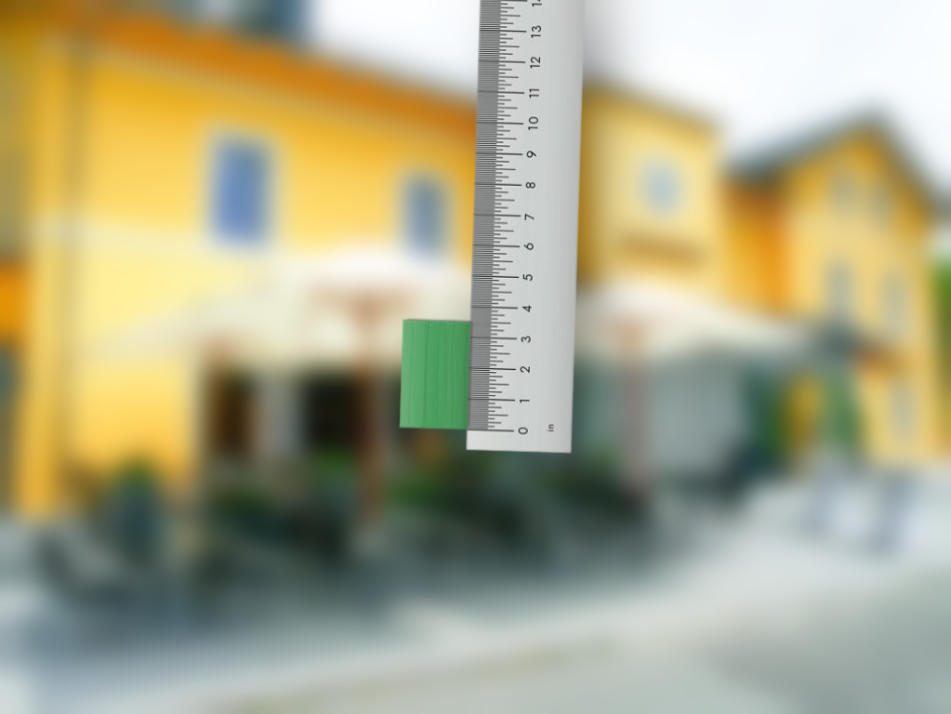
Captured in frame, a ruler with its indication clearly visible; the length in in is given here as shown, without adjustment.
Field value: 3.5 in
